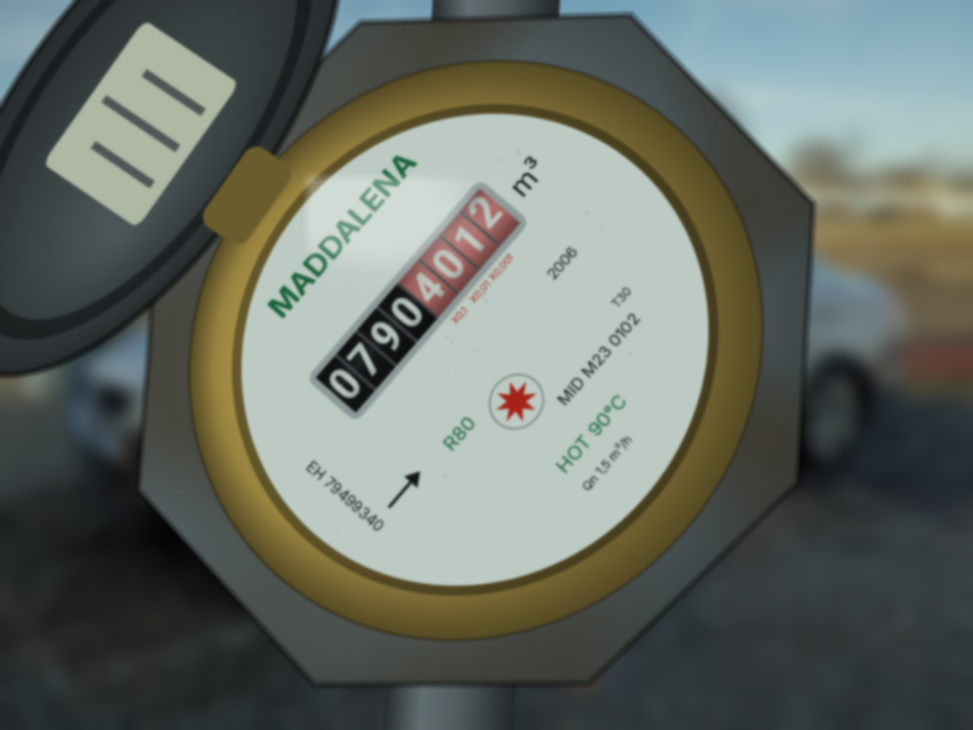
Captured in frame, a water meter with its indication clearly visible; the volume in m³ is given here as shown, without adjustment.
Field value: 790.4012 m³
